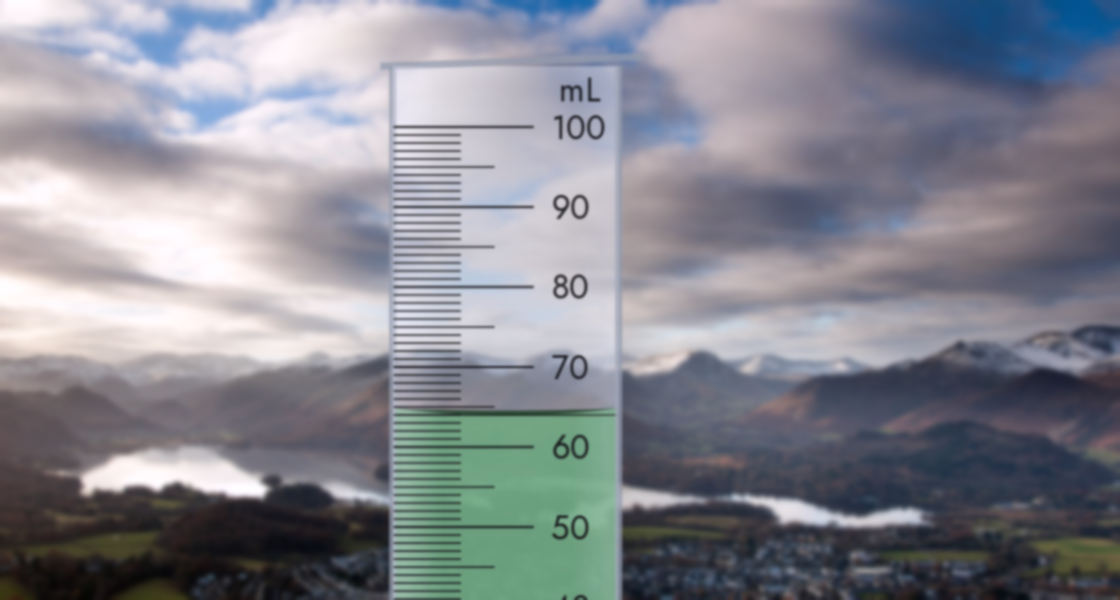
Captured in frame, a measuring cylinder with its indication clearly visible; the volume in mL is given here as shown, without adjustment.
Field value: 64 mL
